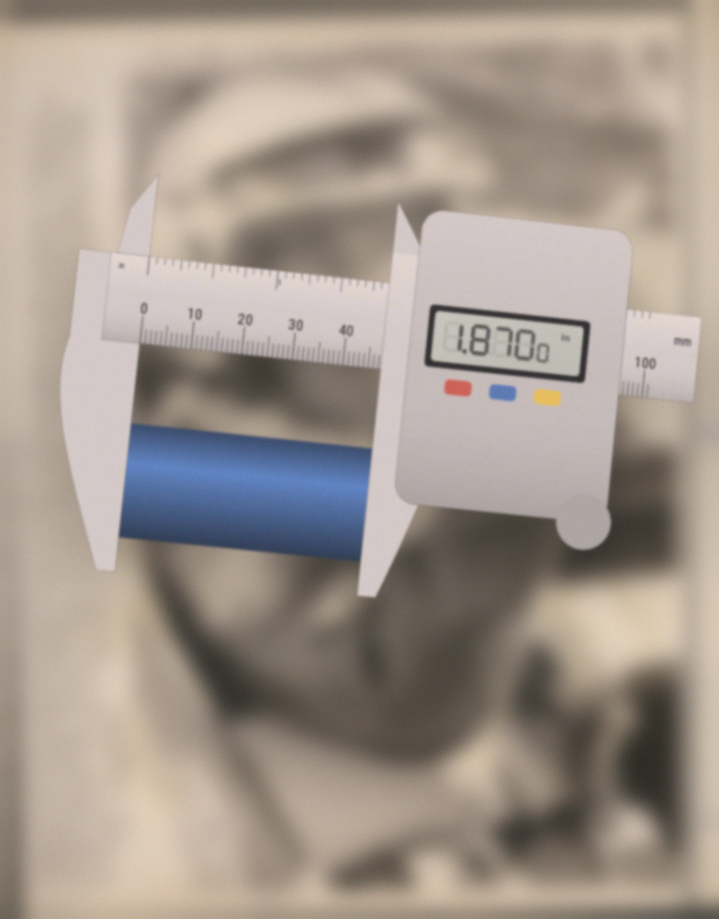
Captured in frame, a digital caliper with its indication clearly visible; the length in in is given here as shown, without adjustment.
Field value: 1.8700 in
